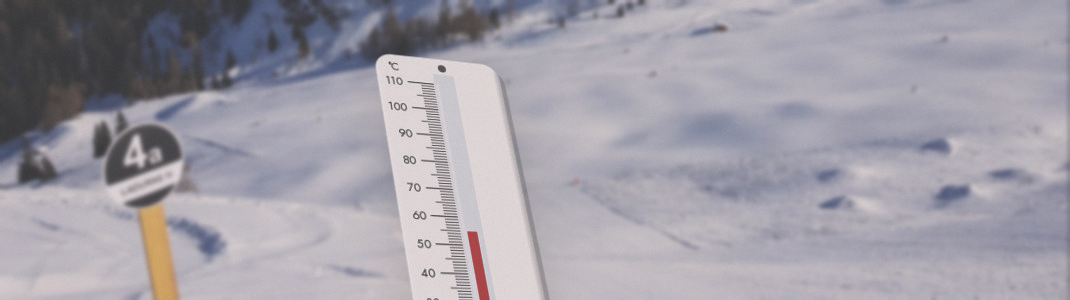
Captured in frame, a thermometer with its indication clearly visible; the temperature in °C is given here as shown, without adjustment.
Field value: 55 °C
